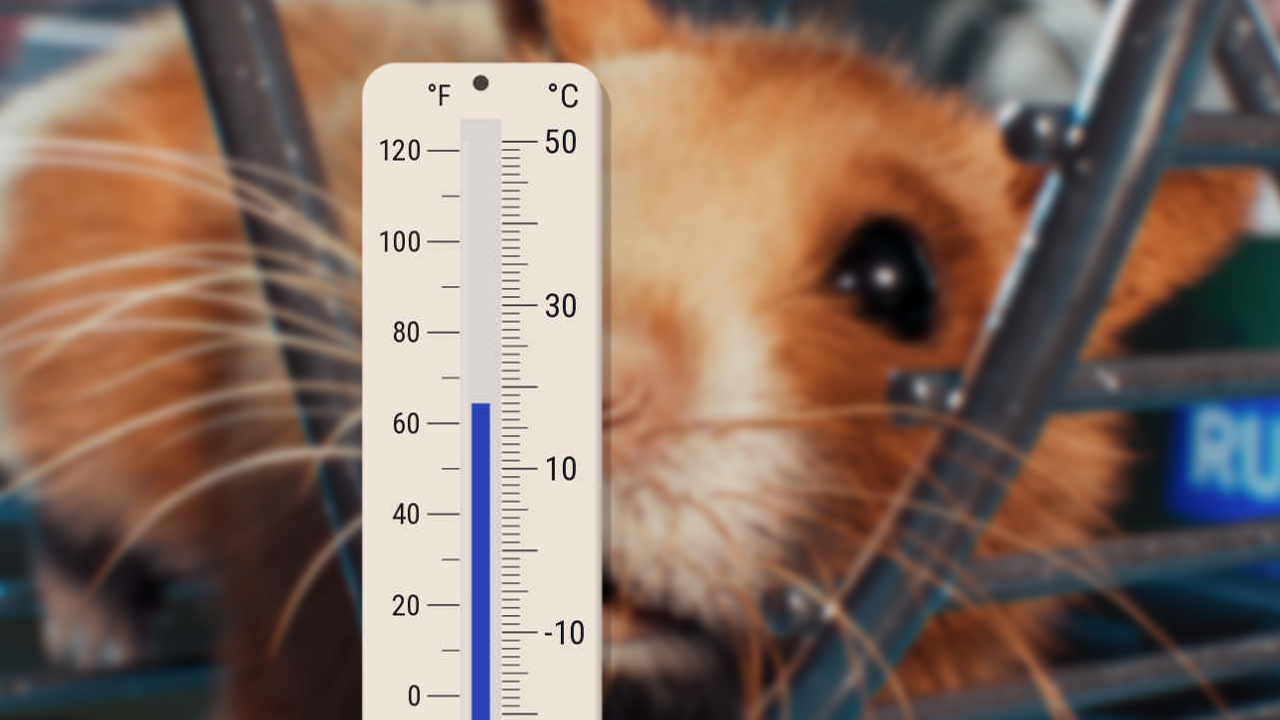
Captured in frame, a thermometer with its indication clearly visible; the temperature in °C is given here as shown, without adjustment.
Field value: 18 °C
